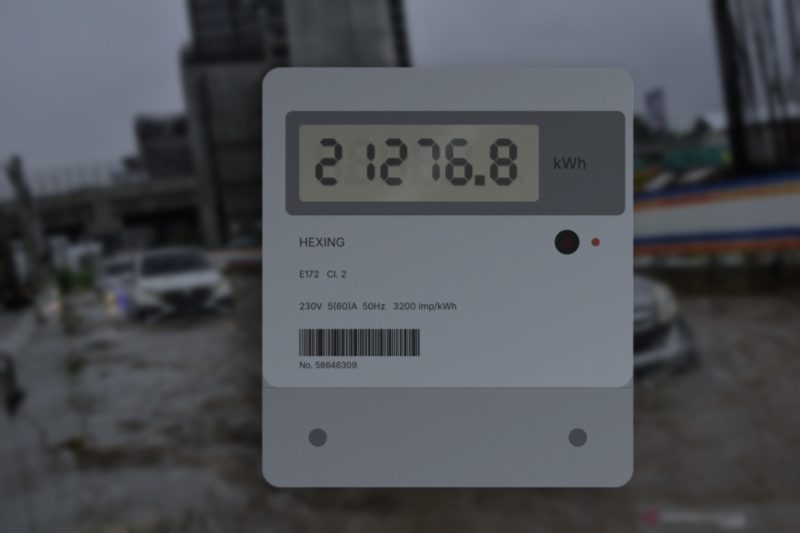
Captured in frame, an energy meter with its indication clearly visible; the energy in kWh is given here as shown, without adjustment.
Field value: 21276.8 kWh
